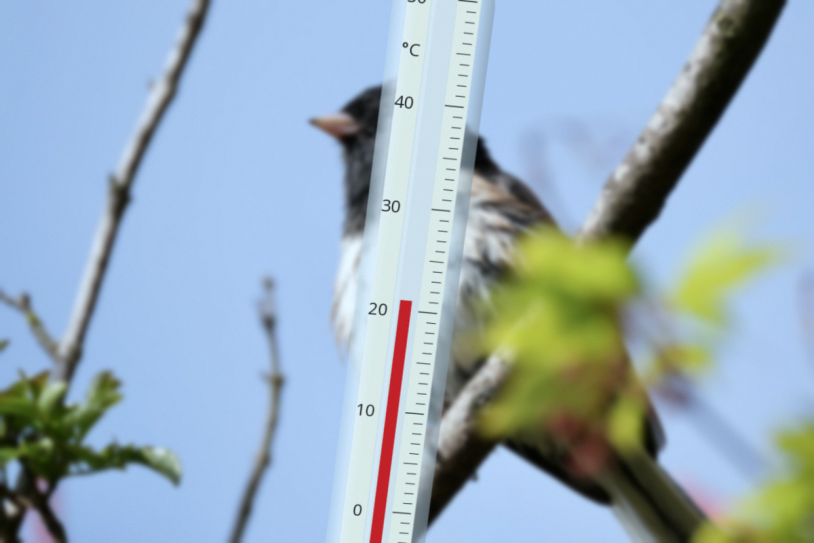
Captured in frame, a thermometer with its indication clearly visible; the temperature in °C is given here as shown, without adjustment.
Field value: 21 °C
